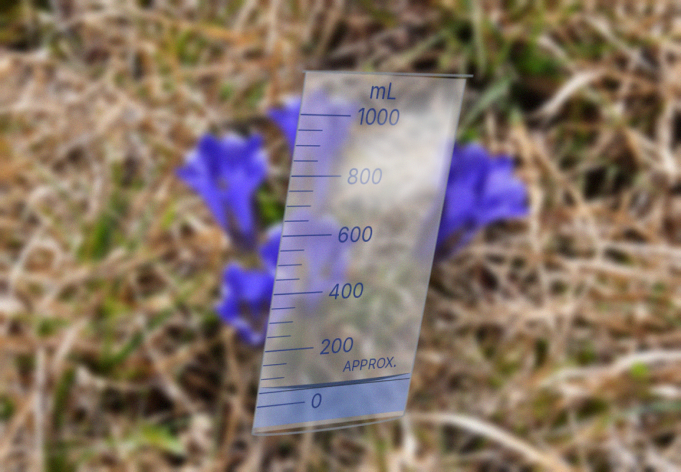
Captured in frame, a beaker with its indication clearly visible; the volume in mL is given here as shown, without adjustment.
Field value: 50 mL
